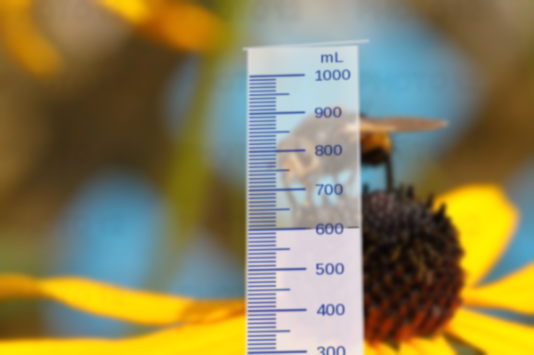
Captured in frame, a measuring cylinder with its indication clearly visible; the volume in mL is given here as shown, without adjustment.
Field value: 600 mL
